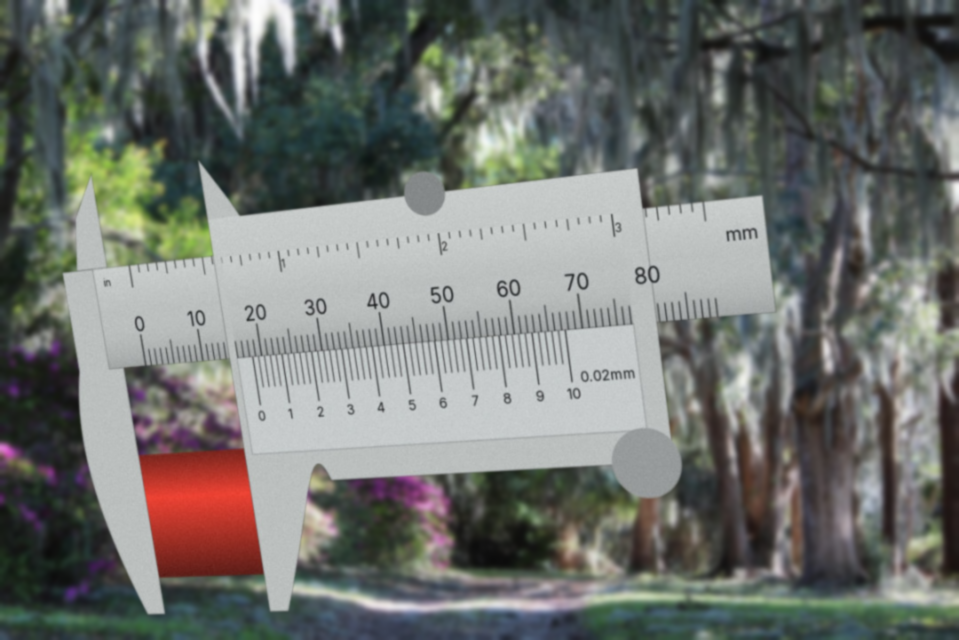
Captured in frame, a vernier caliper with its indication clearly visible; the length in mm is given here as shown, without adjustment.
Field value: 18.5 mm
